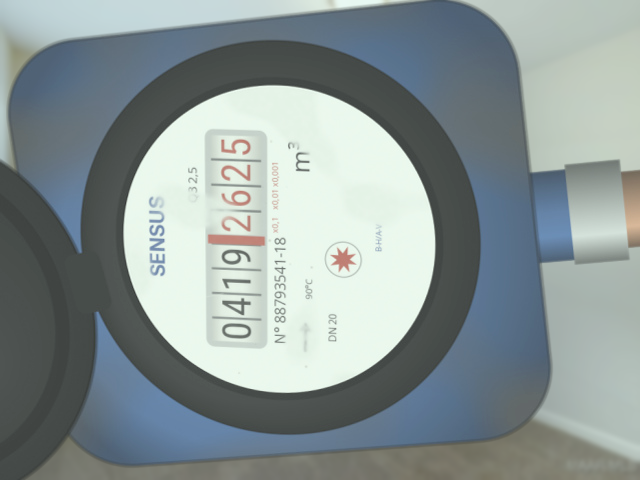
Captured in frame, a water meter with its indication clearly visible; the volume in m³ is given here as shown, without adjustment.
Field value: 419.2625 m³
